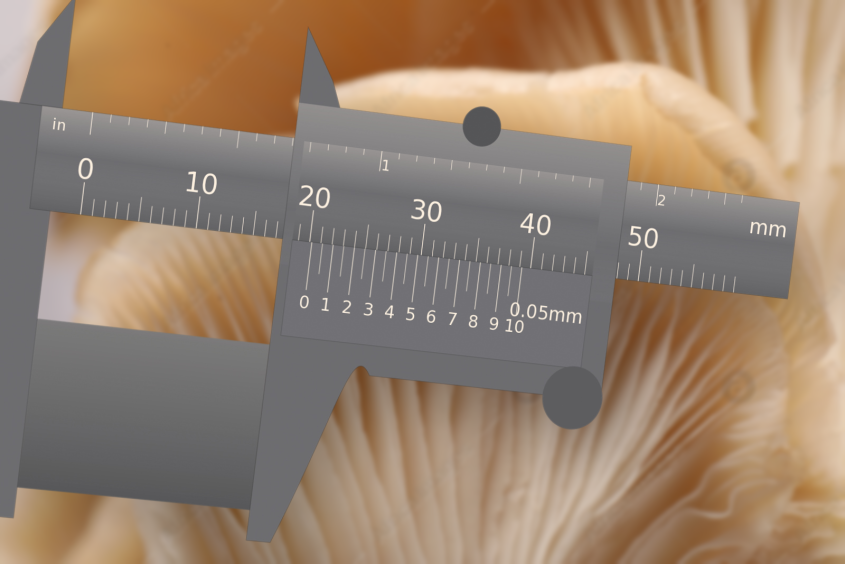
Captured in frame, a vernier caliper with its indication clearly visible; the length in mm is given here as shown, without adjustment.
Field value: 20.2 mm
